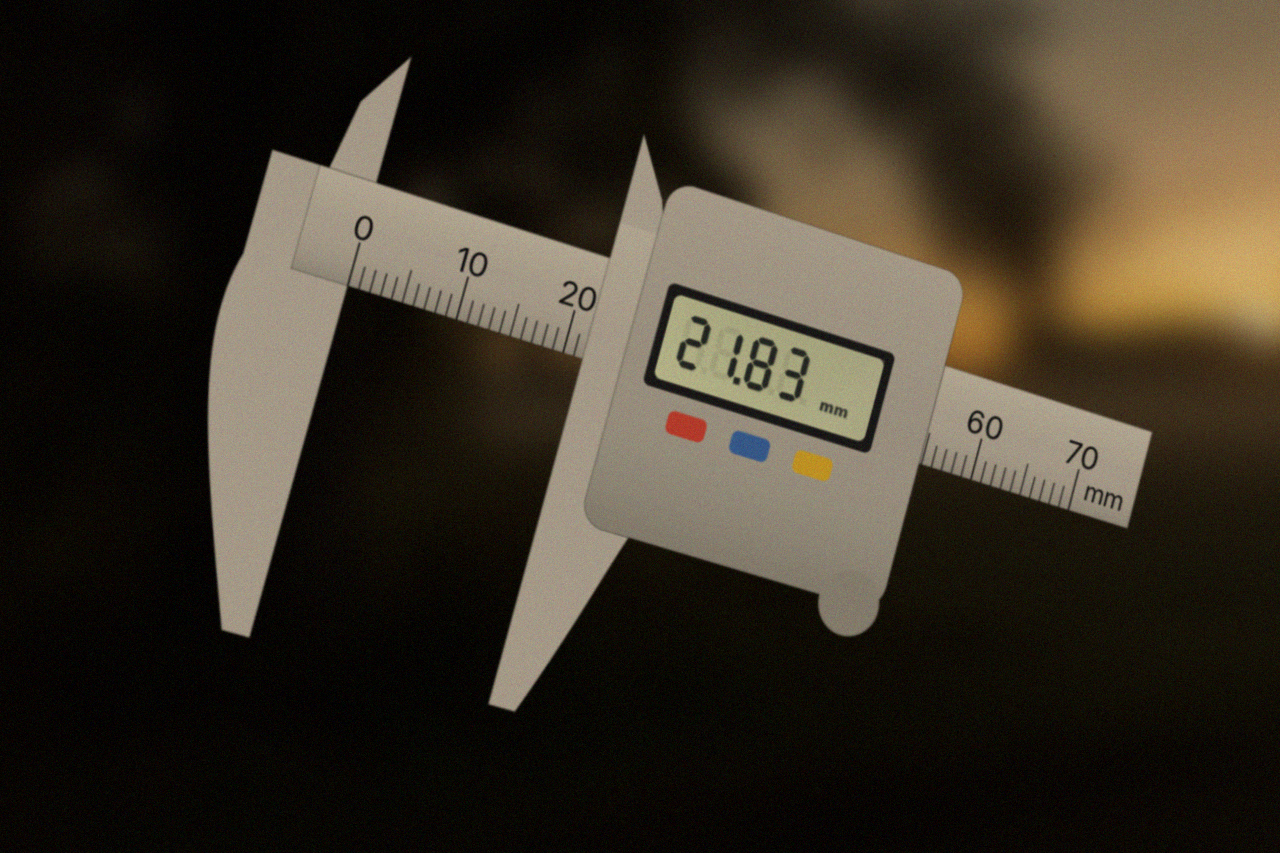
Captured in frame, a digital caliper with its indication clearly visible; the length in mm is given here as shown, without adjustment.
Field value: 21.83 mm
